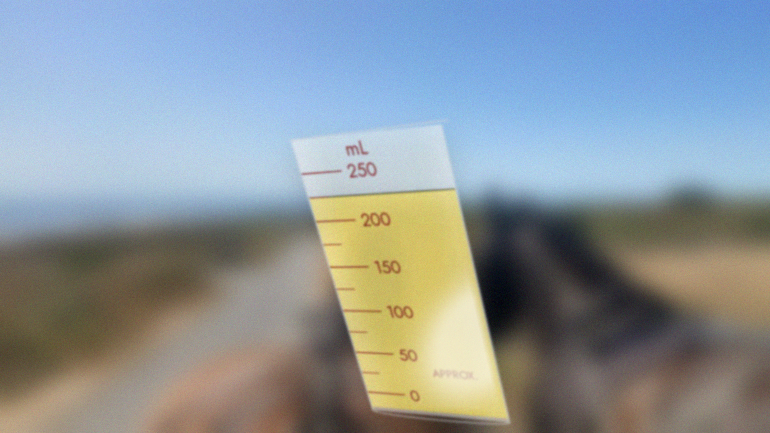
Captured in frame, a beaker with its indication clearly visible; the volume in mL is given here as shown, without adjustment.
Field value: 225 mL
